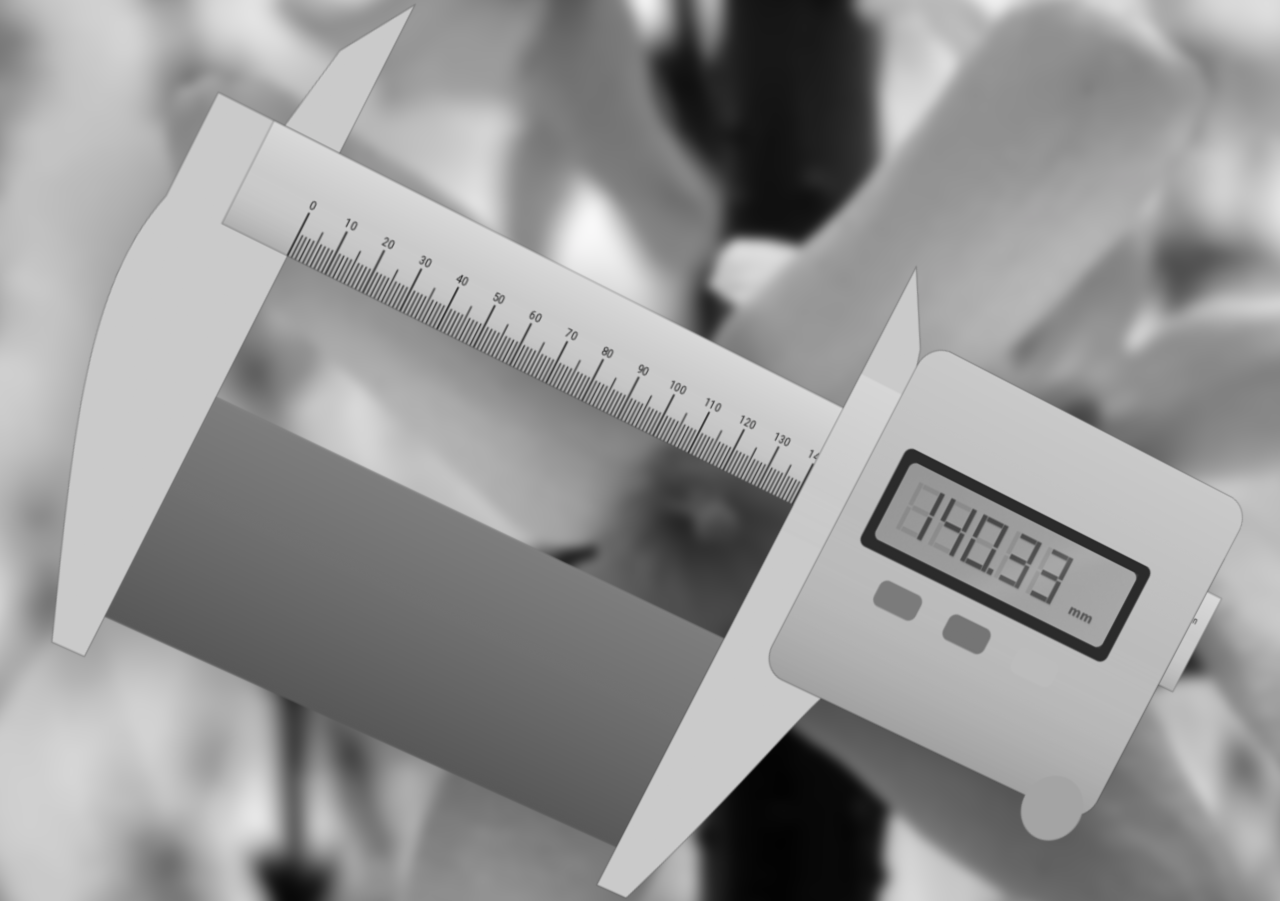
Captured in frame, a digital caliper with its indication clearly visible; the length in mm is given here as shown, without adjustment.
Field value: 140.33 mm
